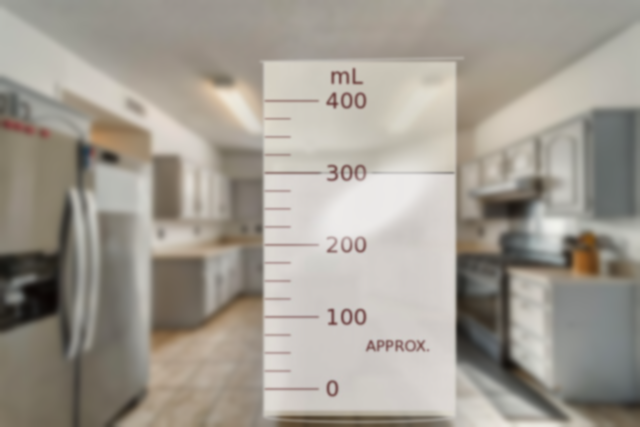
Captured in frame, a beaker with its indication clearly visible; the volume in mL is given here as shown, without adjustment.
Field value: 300 mL
